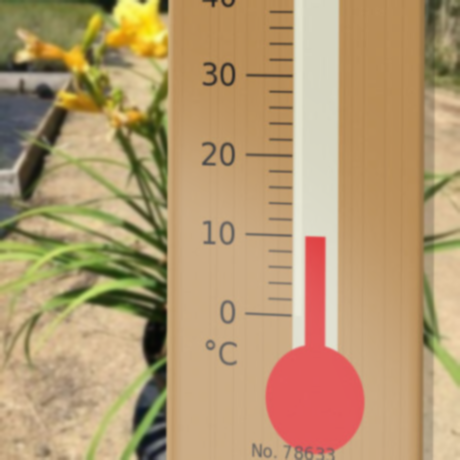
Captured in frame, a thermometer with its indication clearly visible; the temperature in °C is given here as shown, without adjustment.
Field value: 10 °C
